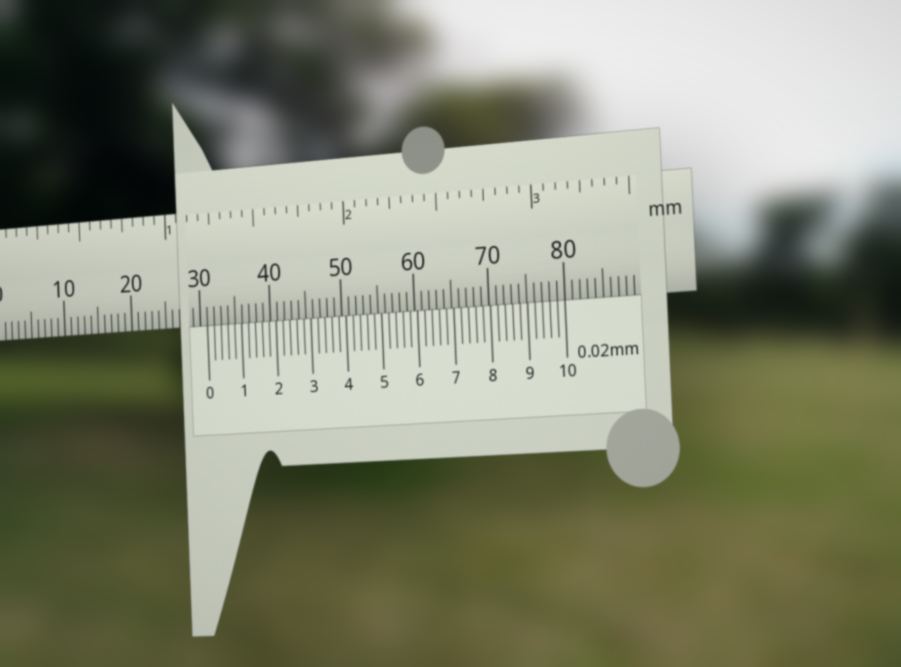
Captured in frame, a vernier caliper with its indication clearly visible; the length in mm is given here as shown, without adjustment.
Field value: 31.0 mm
